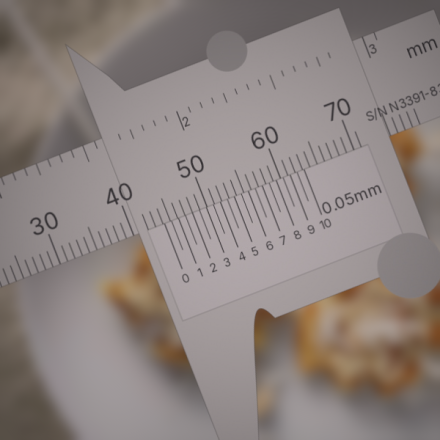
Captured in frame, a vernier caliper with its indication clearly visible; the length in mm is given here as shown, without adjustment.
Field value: 44.2 mm
